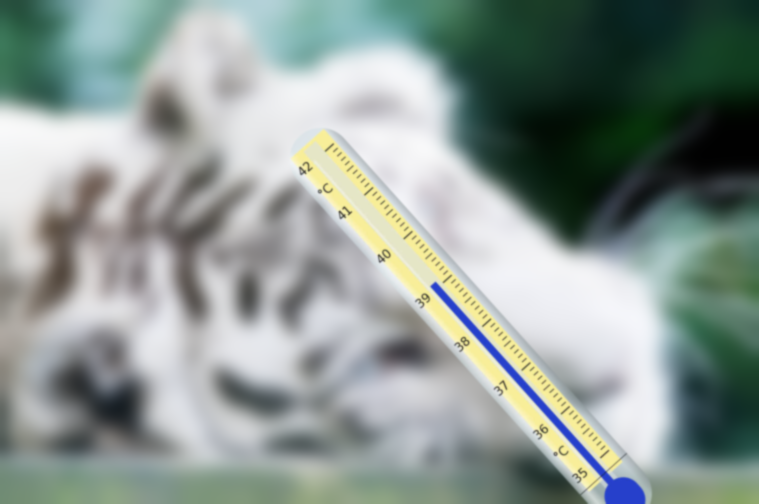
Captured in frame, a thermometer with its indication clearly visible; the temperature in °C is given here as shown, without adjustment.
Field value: 39.1 °C
